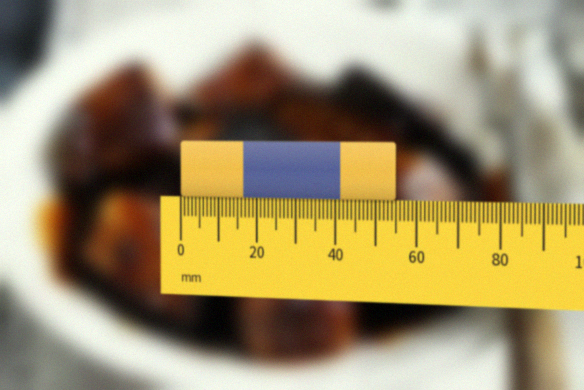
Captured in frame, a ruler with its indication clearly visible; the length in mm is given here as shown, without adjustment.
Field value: 55 mm
